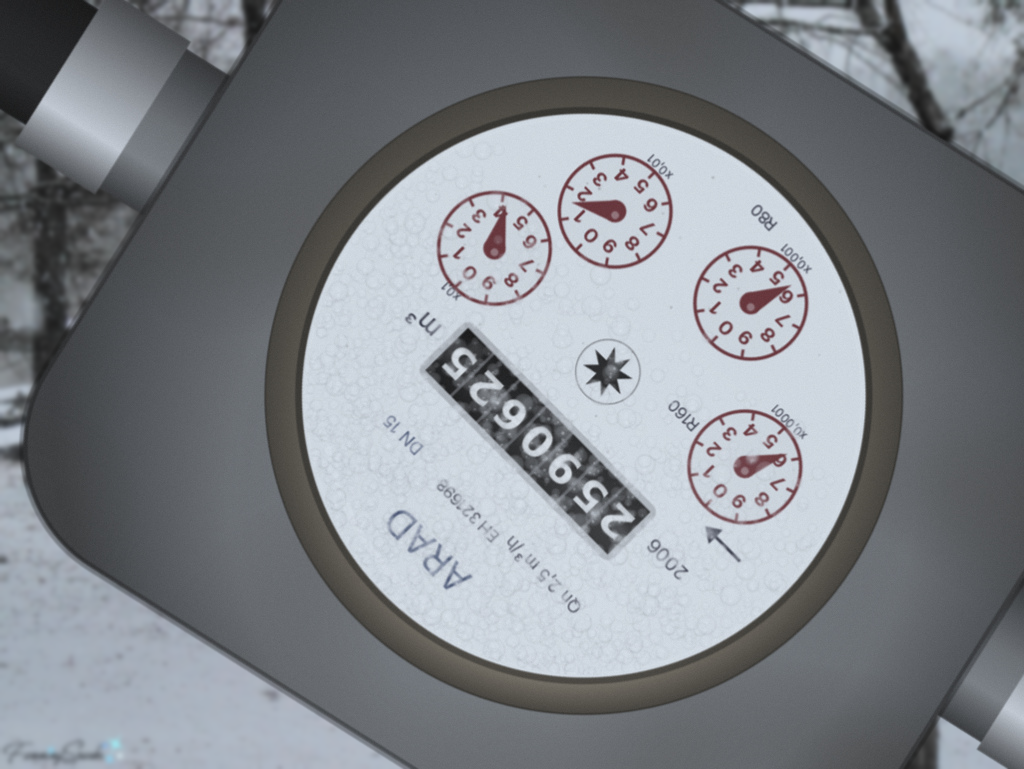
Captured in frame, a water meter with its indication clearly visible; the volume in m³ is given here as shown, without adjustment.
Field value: 2590625.4155 m³
